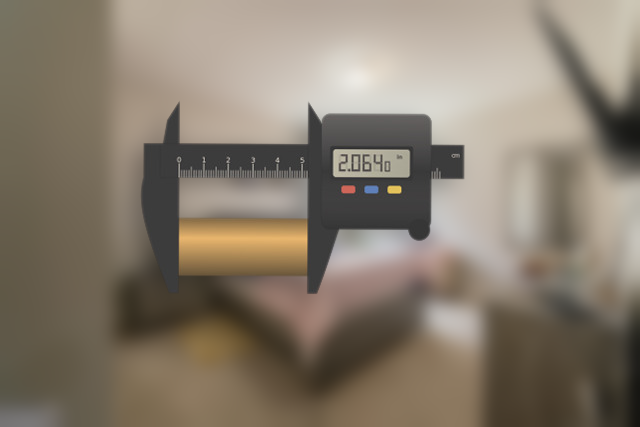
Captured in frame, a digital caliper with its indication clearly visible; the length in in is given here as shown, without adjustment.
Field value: 2.0640 in
